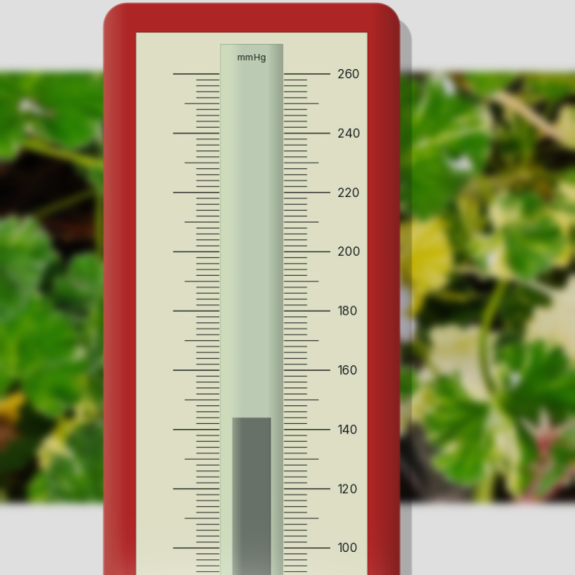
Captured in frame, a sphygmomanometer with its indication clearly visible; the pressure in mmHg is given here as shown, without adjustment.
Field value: 144 mmHg
